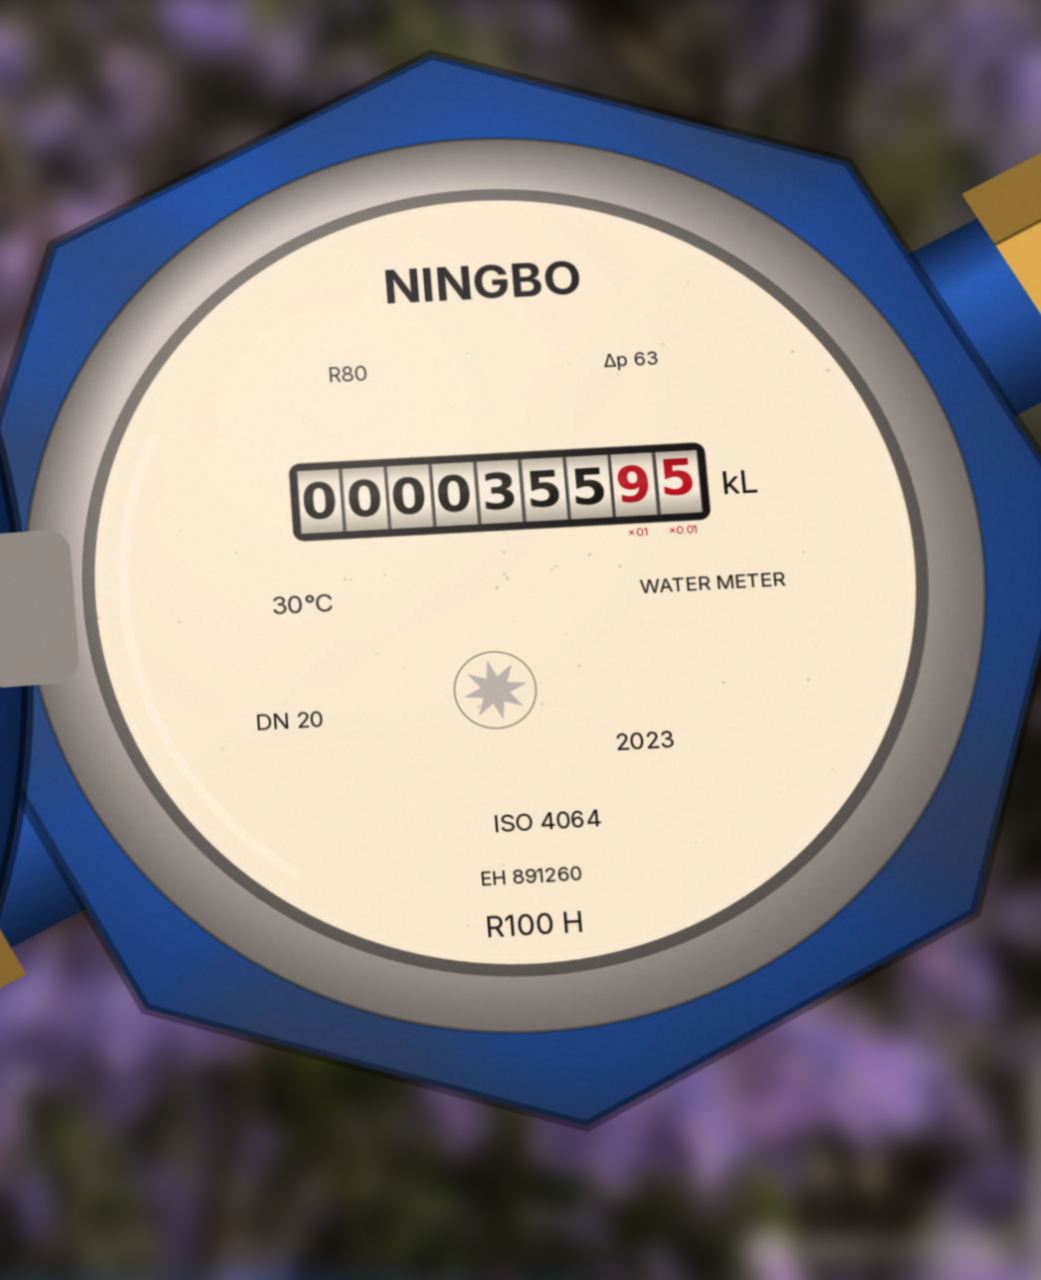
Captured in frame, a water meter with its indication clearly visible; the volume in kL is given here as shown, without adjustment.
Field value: 355.95 kL
